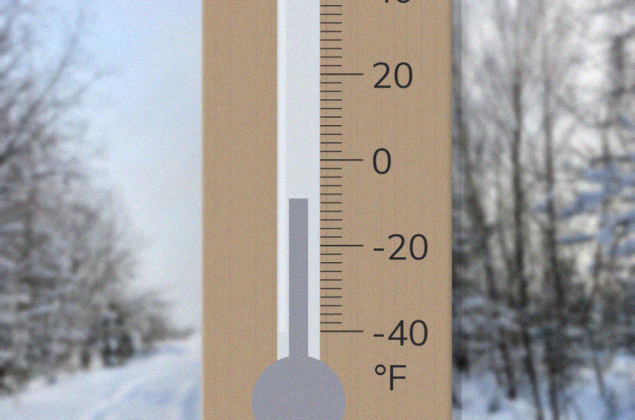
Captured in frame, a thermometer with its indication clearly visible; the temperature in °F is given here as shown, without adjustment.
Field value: -9 °F
